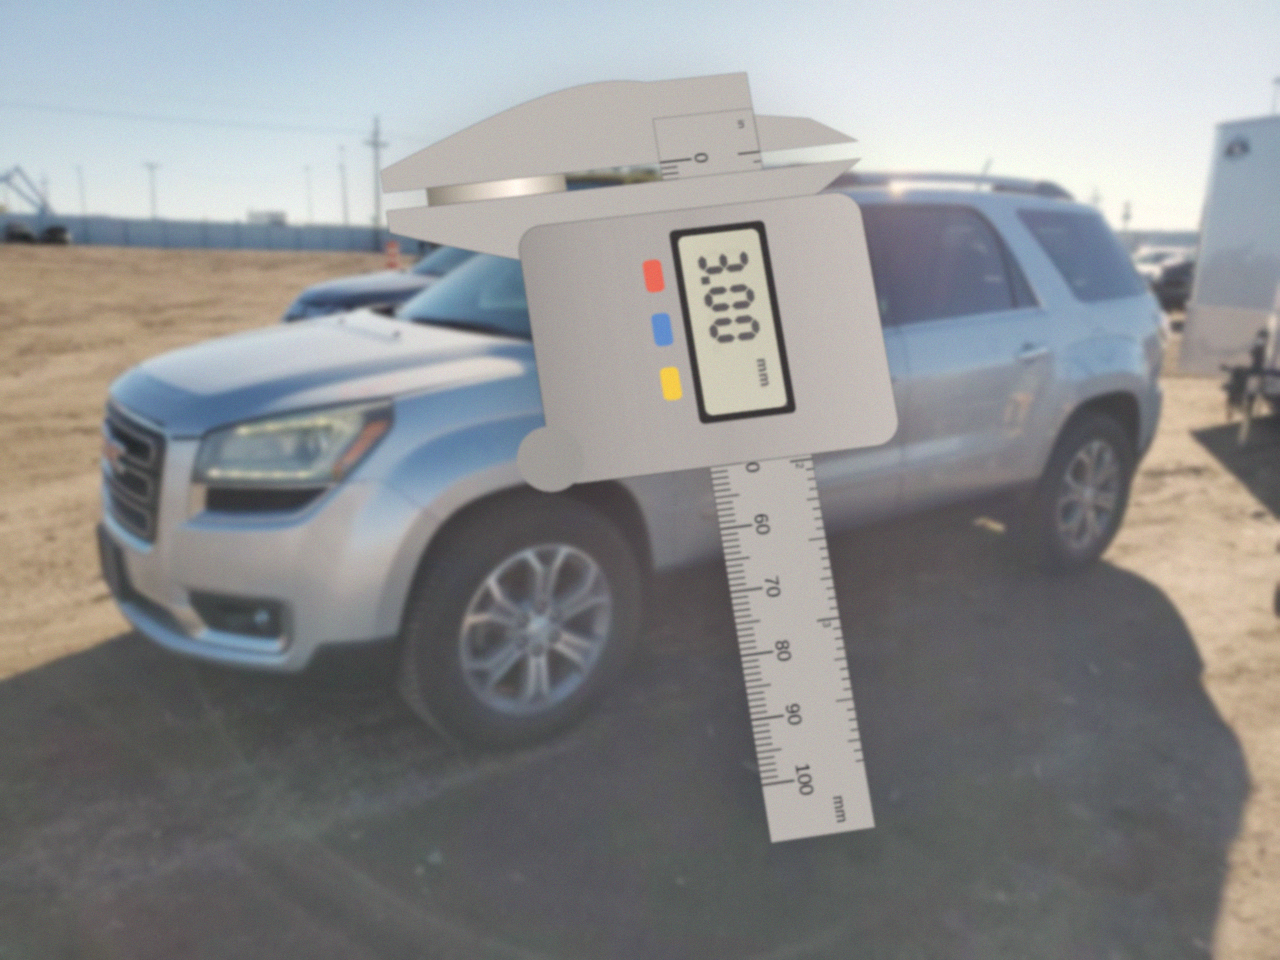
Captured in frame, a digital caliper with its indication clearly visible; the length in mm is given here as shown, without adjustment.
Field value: 3.00 mm
